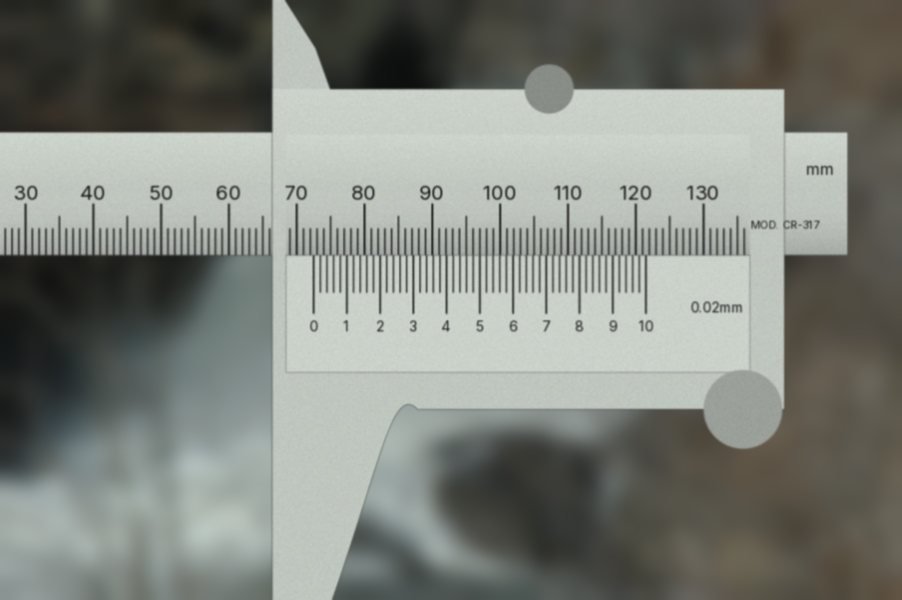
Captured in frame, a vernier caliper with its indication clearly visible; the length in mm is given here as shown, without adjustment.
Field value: 72.5 mm
